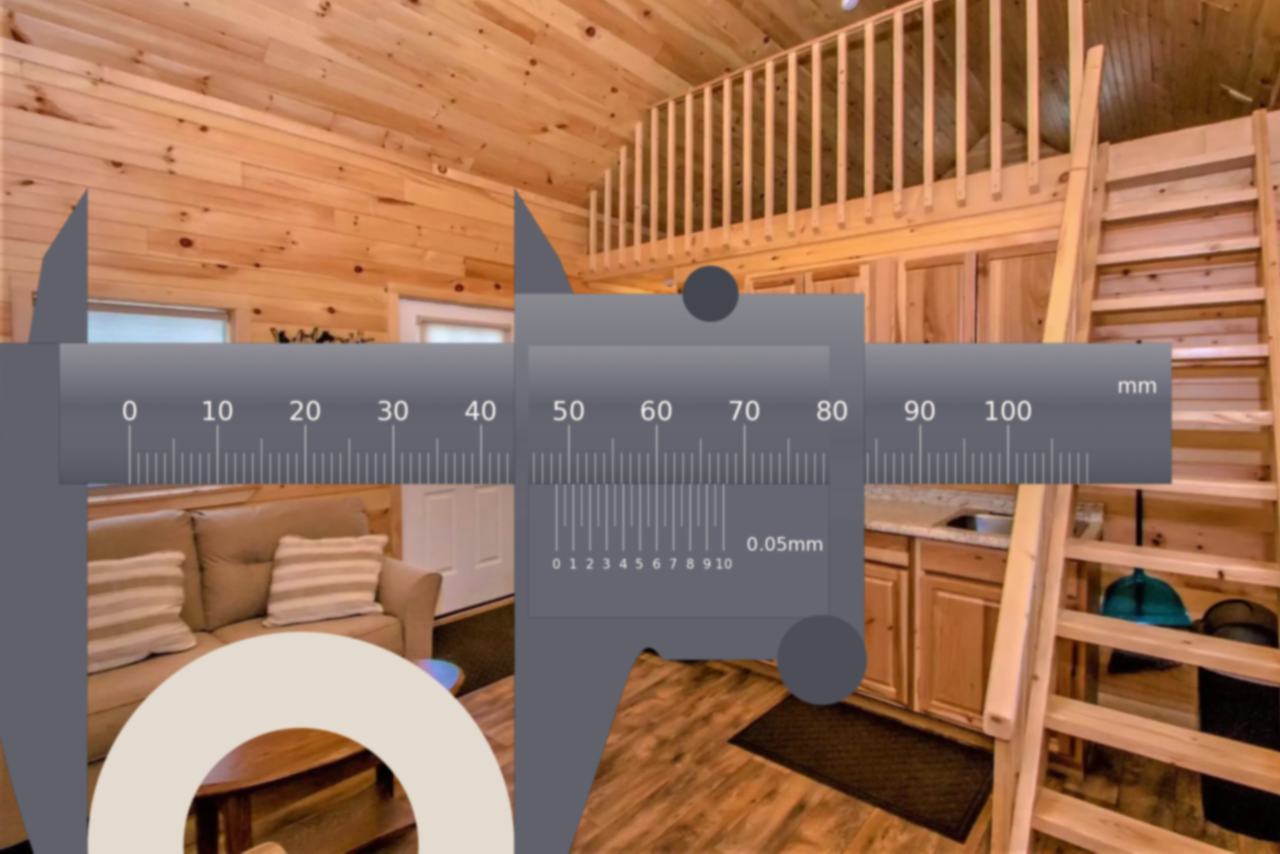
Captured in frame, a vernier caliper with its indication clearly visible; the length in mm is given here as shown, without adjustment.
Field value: 48.6 mm
